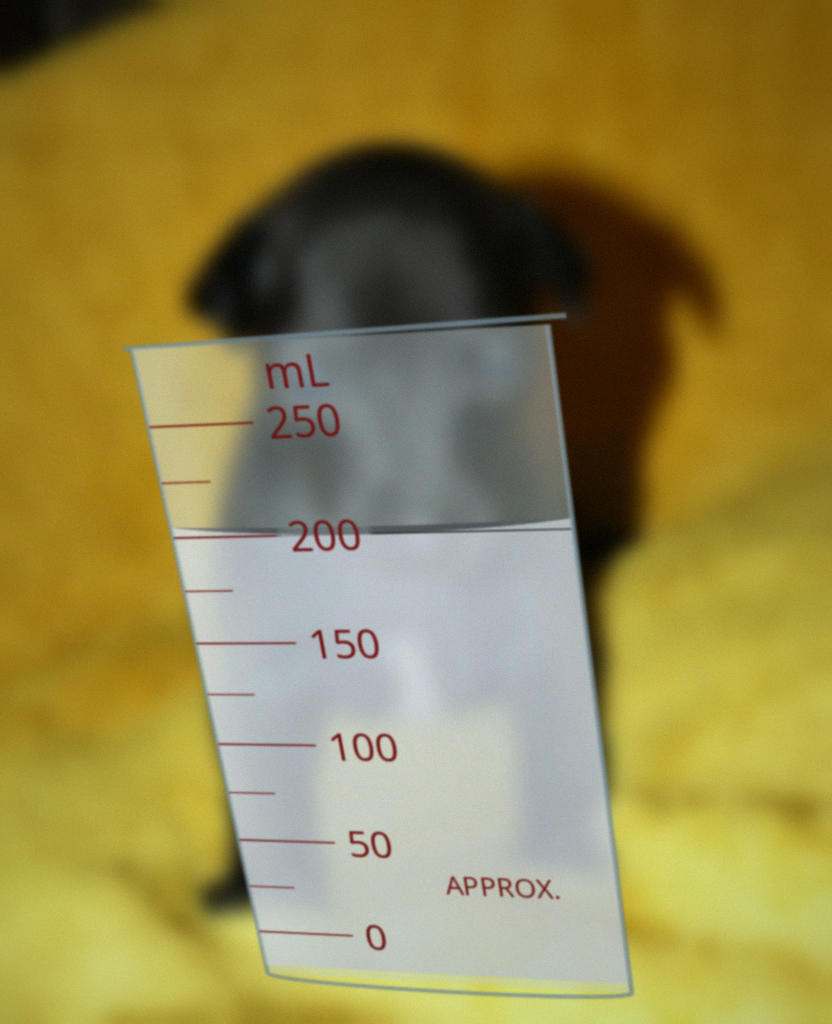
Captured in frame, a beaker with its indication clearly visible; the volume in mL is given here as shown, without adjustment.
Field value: 200 mL
